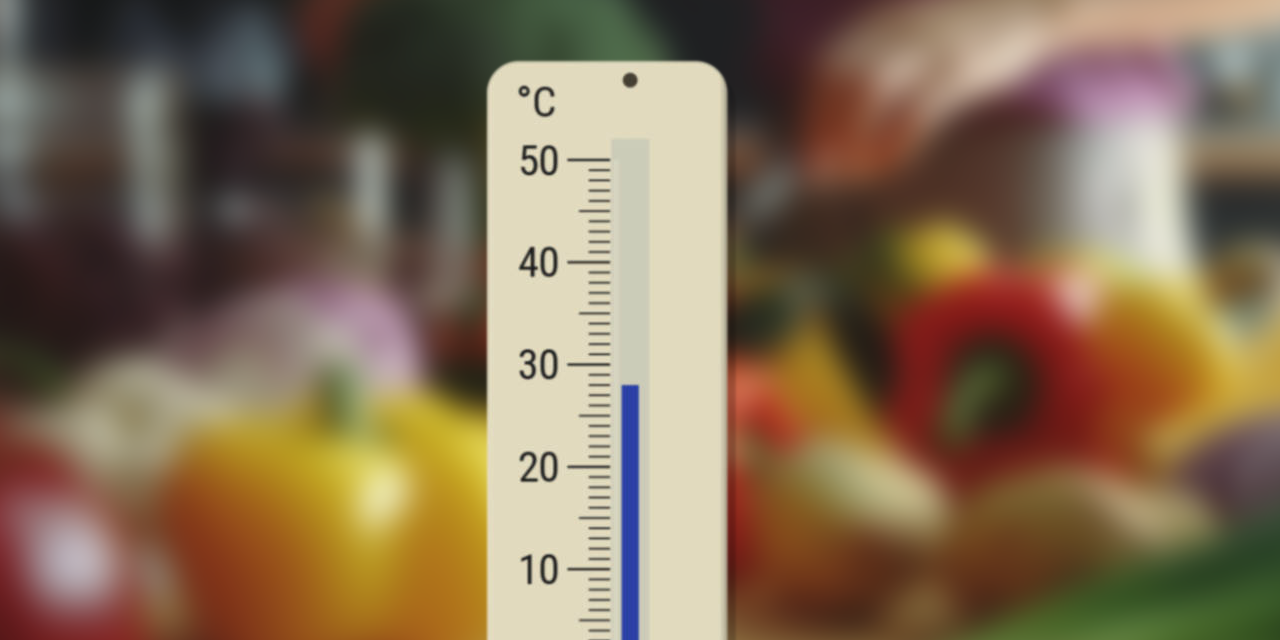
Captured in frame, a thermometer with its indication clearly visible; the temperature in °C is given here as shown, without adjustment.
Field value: 28 °C
